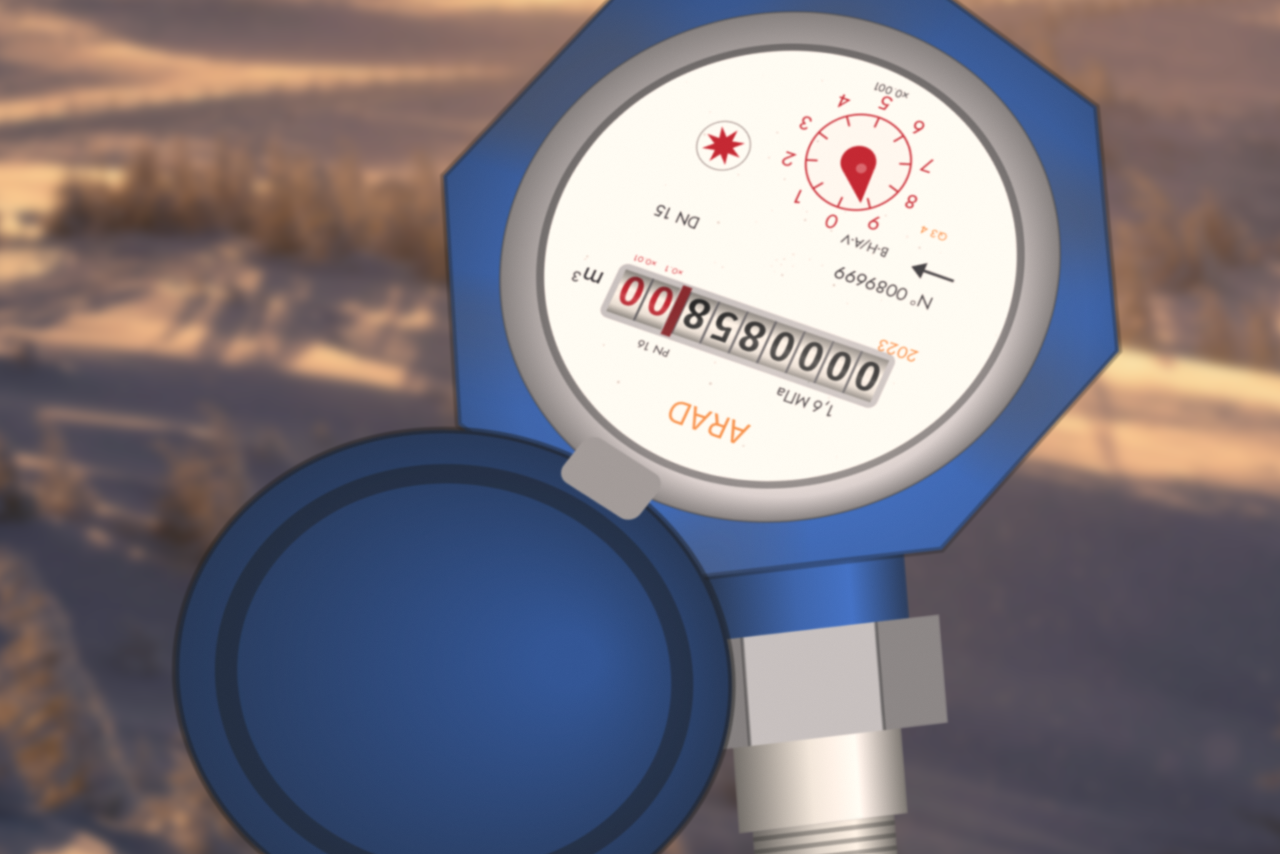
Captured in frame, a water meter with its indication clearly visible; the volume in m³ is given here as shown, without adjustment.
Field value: 857.999 m³
